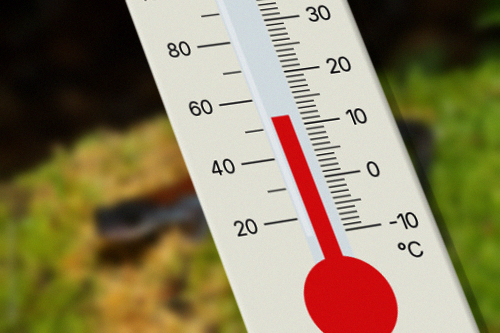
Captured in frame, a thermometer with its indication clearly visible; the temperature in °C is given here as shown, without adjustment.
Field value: 12 °C
